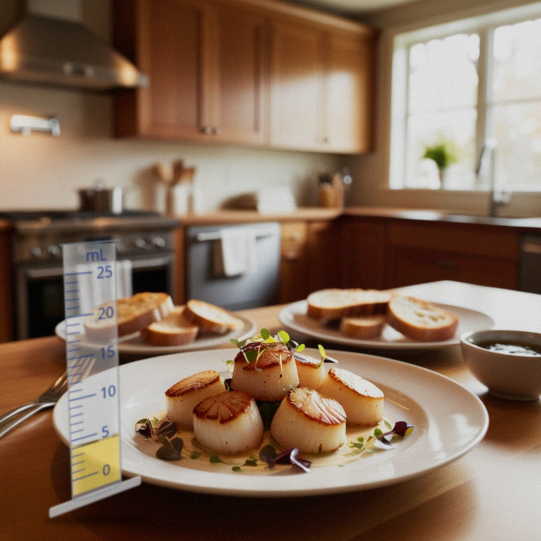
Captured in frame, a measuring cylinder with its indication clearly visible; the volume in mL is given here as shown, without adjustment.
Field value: 4 mL
